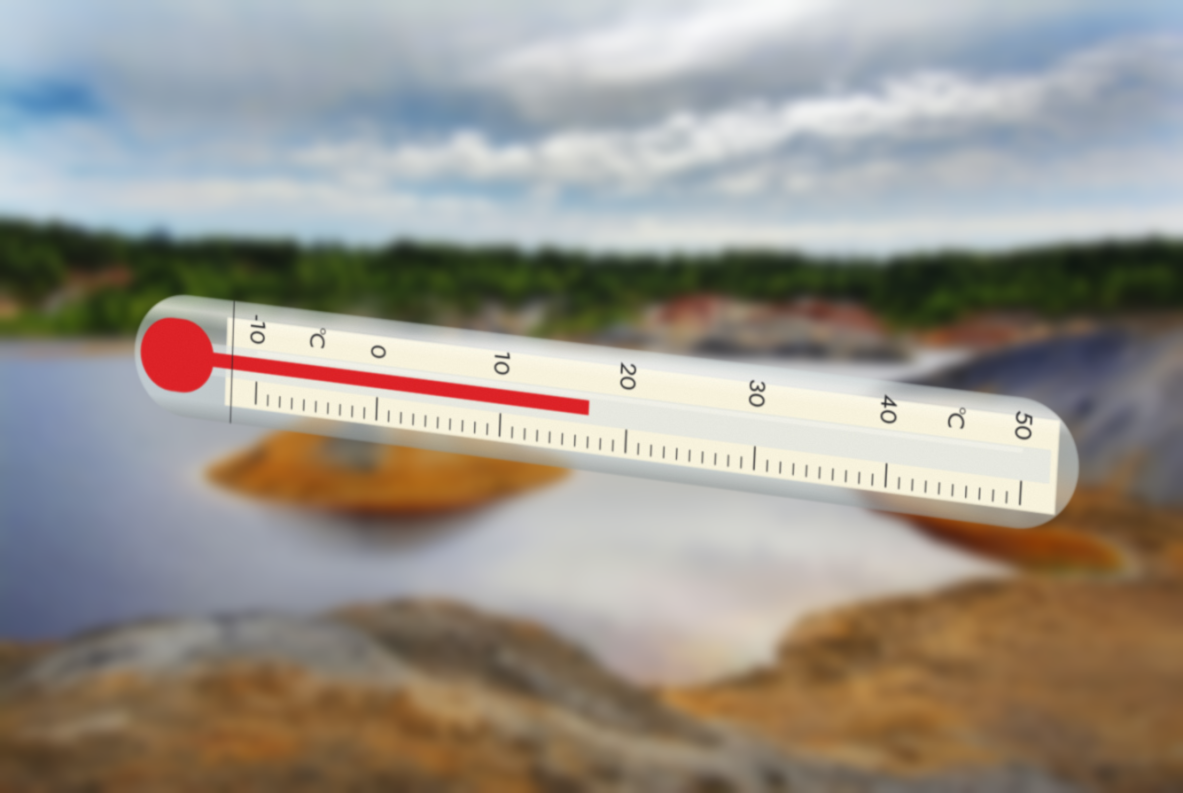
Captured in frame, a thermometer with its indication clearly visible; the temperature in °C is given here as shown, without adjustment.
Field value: 17 °C
